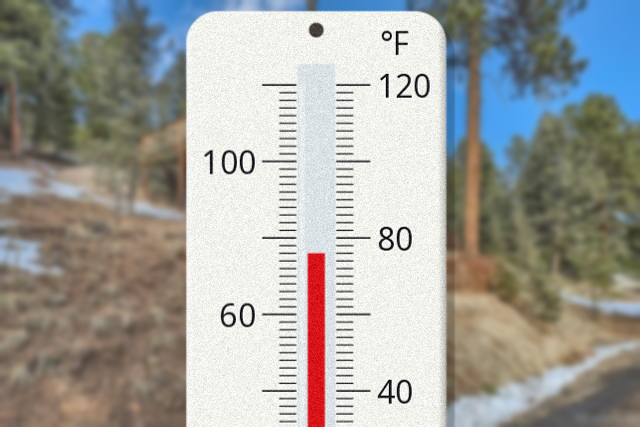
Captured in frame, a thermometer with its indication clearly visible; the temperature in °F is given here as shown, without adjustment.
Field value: 76 °F
